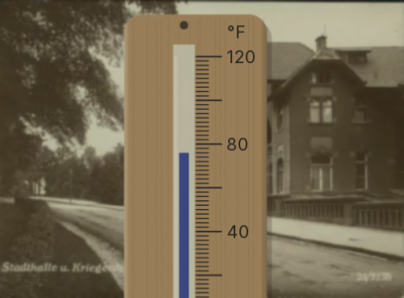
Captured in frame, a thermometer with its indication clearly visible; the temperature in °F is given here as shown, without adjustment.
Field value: 76 °F
